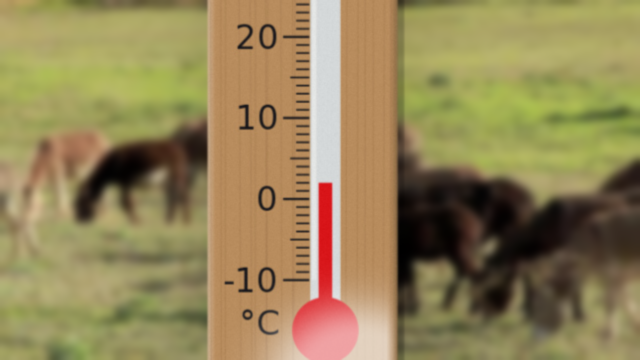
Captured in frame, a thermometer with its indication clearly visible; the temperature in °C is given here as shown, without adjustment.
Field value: 2 °C
